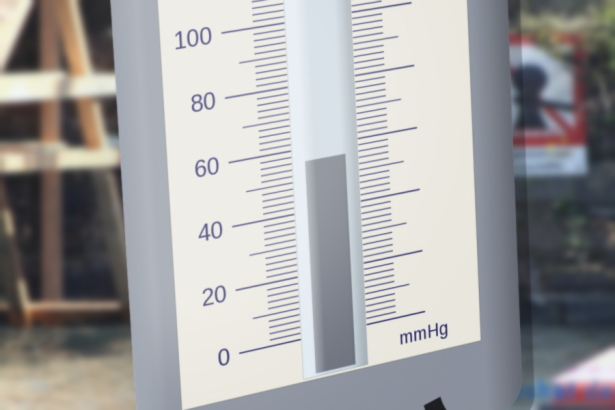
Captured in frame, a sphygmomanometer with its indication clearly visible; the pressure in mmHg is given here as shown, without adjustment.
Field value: 56 mmHg
